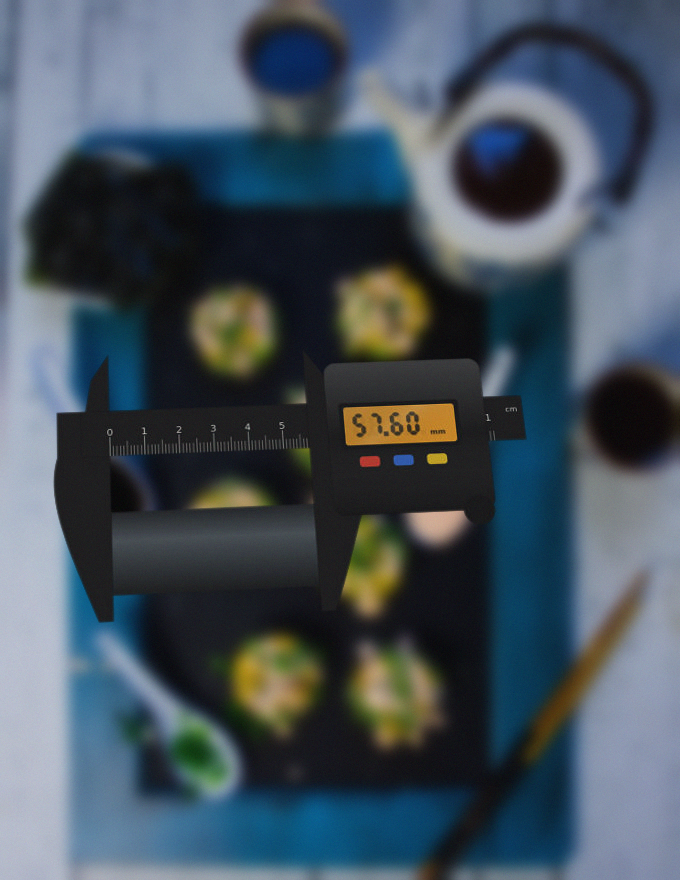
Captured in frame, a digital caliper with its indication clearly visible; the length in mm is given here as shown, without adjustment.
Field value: 57.60 mm
